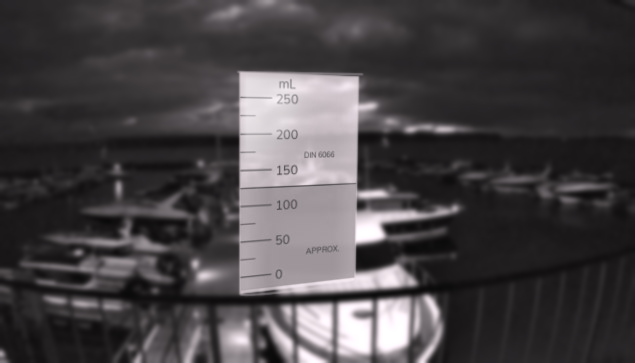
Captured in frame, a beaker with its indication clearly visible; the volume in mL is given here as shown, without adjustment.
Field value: 125 mL
